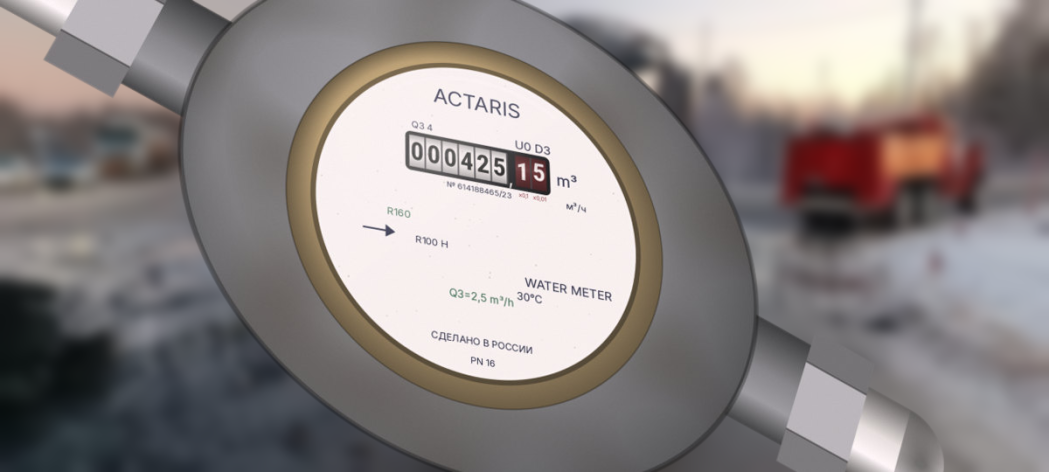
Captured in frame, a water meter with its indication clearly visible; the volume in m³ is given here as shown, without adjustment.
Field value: 425.15 m³
